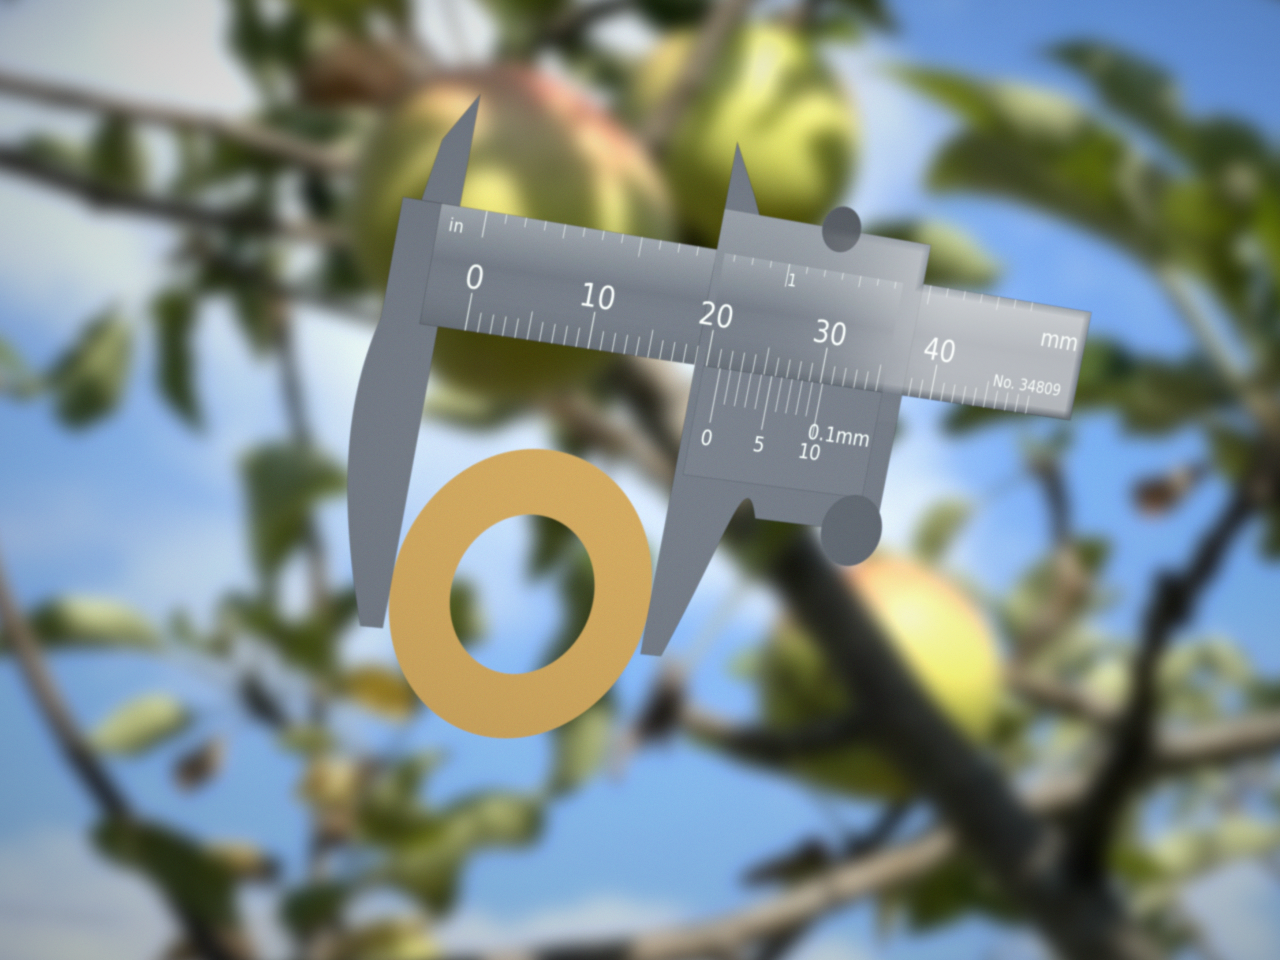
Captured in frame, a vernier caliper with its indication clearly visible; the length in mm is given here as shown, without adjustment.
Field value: 21.2 mm
